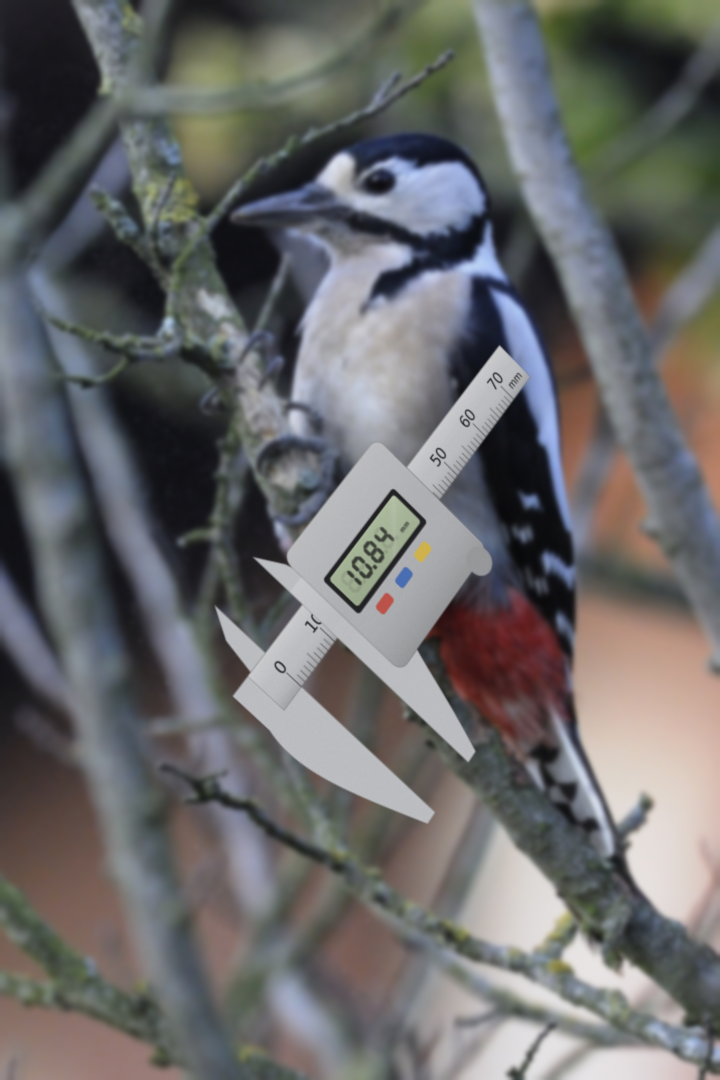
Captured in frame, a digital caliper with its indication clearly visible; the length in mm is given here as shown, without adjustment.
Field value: 10.84 mm
